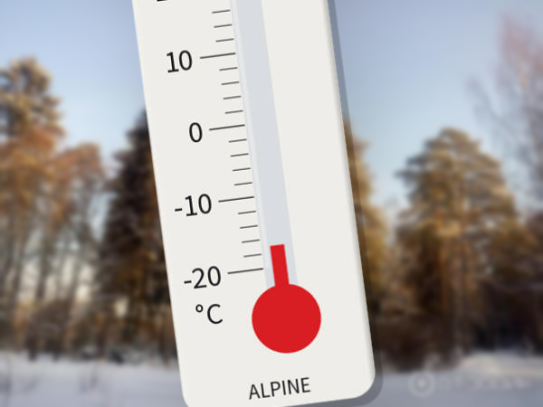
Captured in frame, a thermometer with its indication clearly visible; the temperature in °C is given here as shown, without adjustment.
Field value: -17 °C
